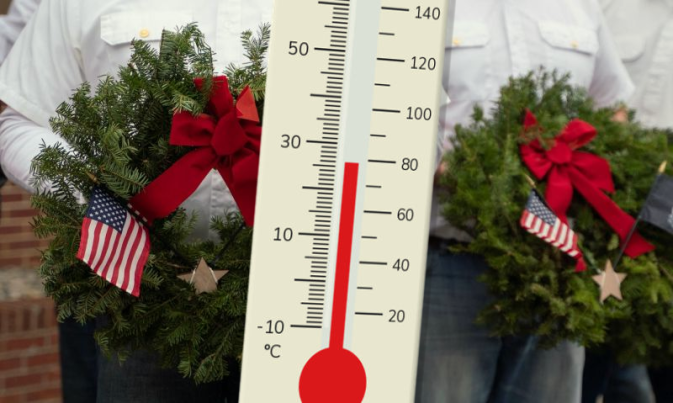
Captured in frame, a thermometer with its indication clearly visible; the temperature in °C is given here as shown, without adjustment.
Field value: 26 °C
